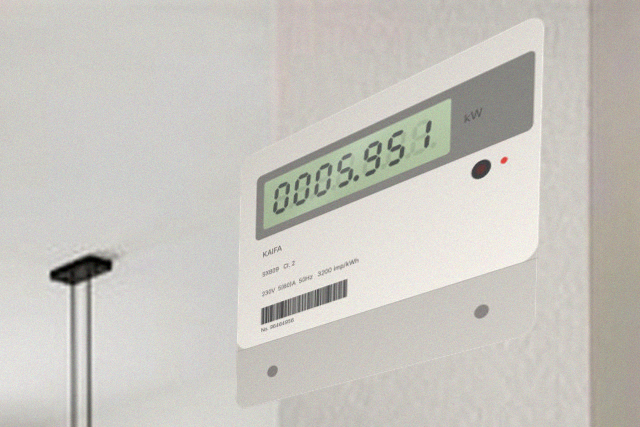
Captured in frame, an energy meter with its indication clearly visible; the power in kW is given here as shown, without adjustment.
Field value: 5.951 kW
